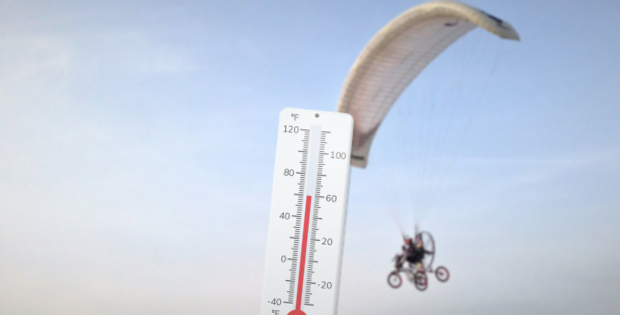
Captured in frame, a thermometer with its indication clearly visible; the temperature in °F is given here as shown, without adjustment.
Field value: 60 °F
